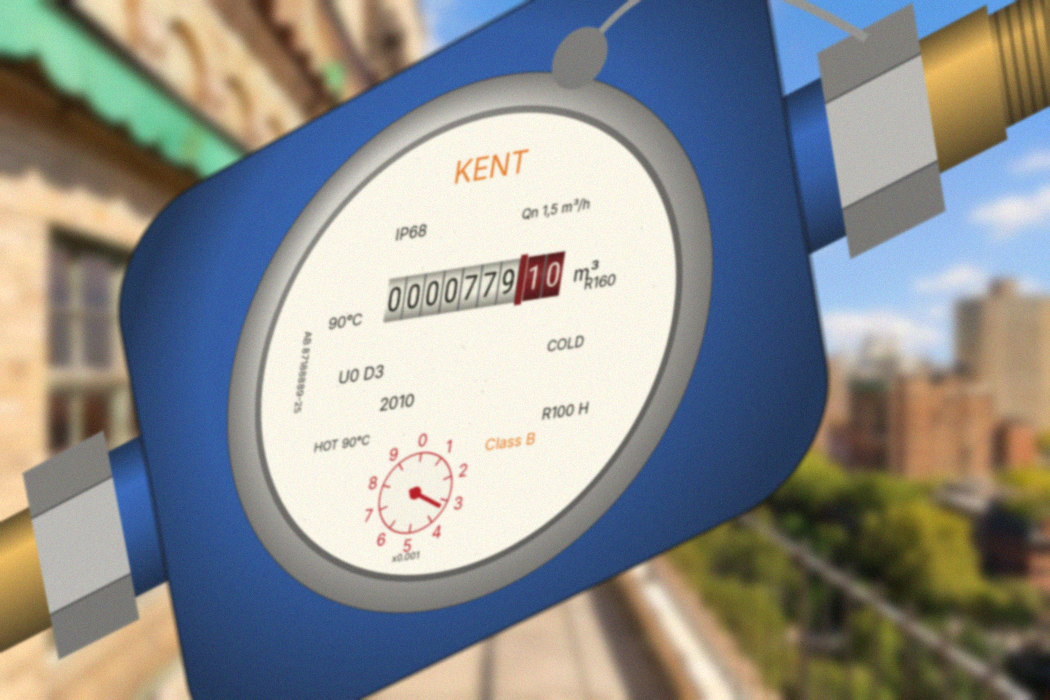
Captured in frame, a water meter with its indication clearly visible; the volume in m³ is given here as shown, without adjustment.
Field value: 779.103 m³
